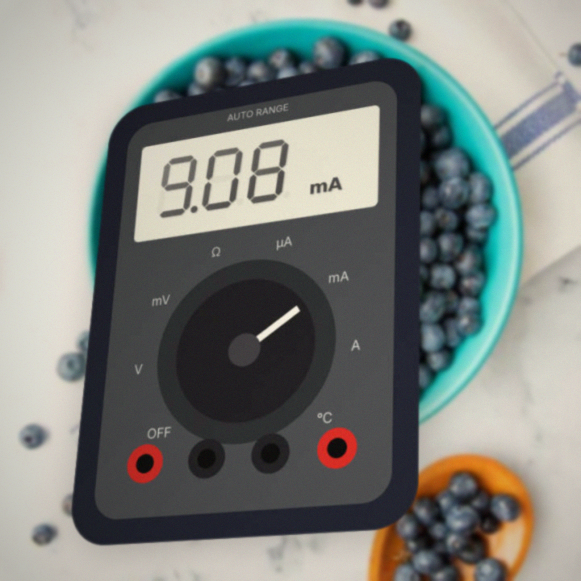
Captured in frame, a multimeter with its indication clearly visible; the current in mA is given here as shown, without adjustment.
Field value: 9.08 mA
